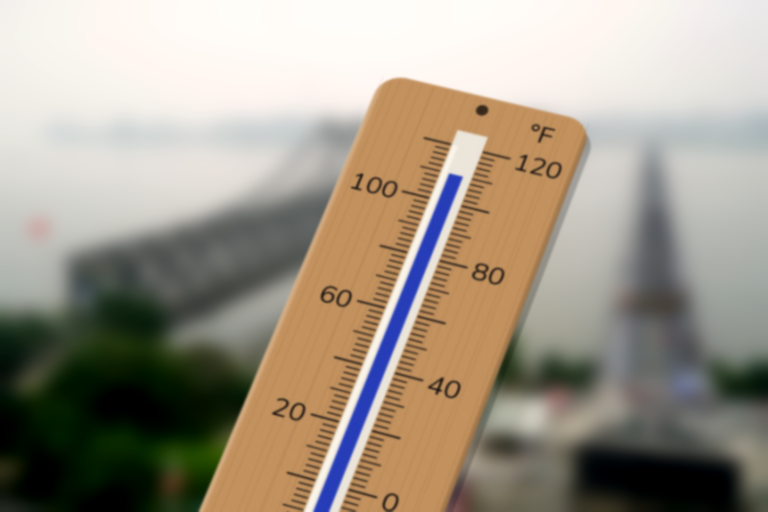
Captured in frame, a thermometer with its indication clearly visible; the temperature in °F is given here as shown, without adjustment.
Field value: 110 °F
